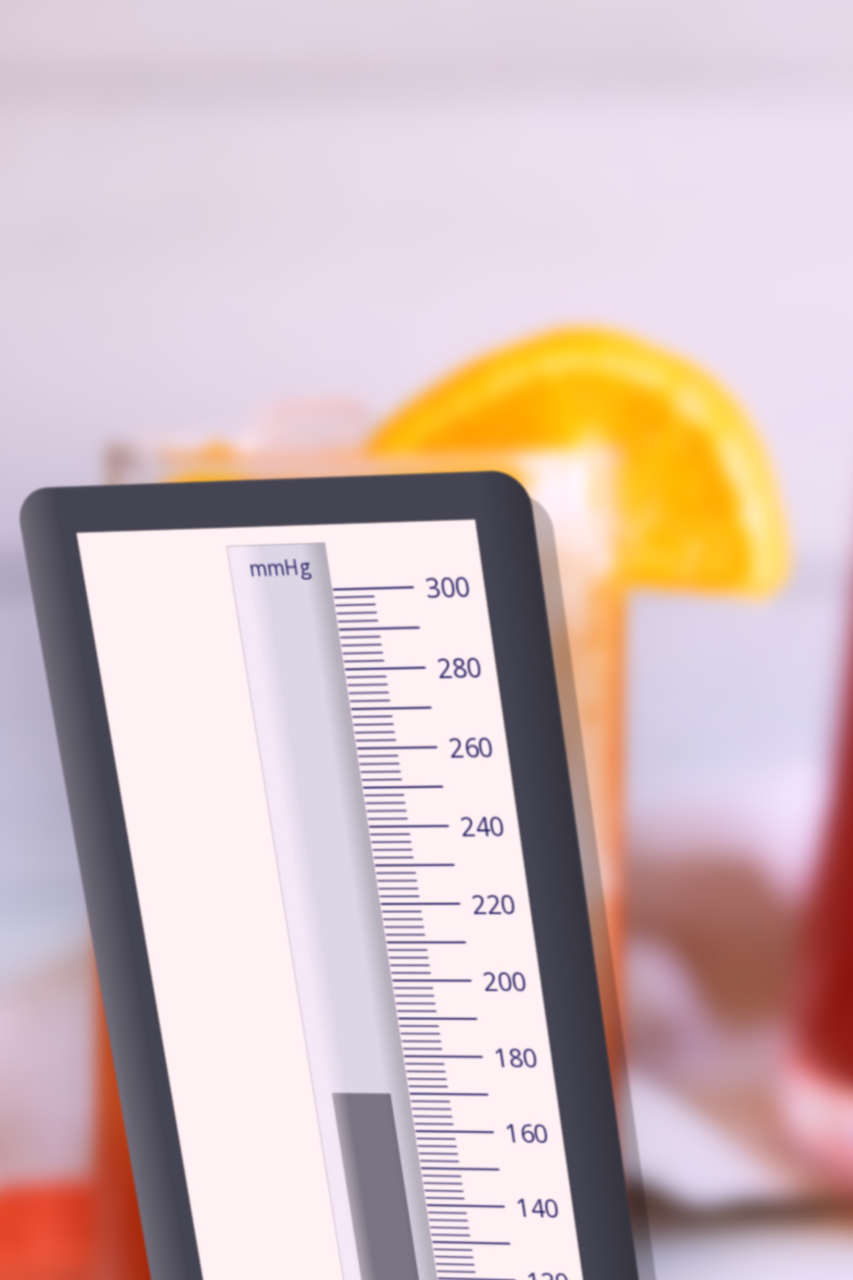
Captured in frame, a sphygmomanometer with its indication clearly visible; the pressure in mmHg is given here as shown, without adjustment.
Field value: 170 mmHg
